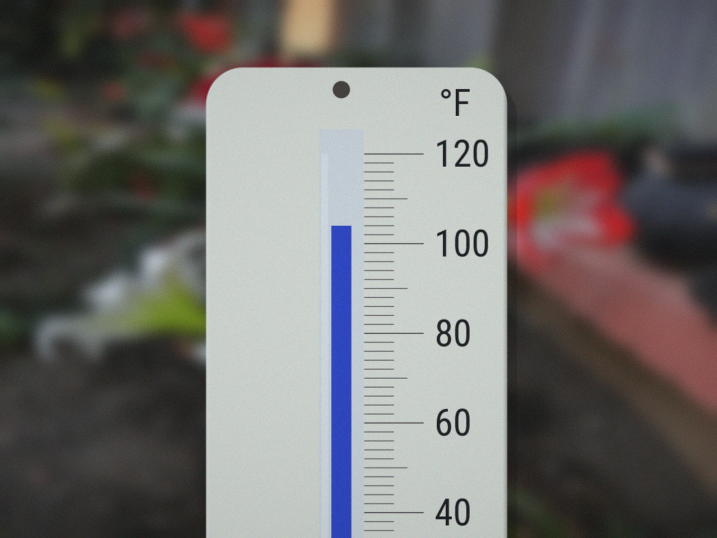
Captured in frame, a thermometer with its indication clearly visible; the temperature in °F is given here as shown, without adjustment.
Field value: 104 °F
